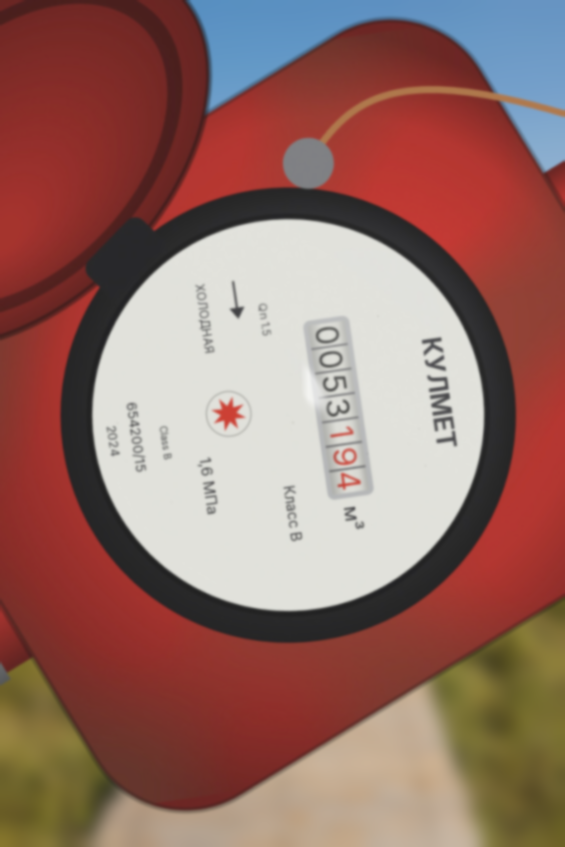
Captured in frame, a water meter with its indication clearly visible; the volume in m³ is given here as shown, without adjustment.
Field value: 53.194 m³
